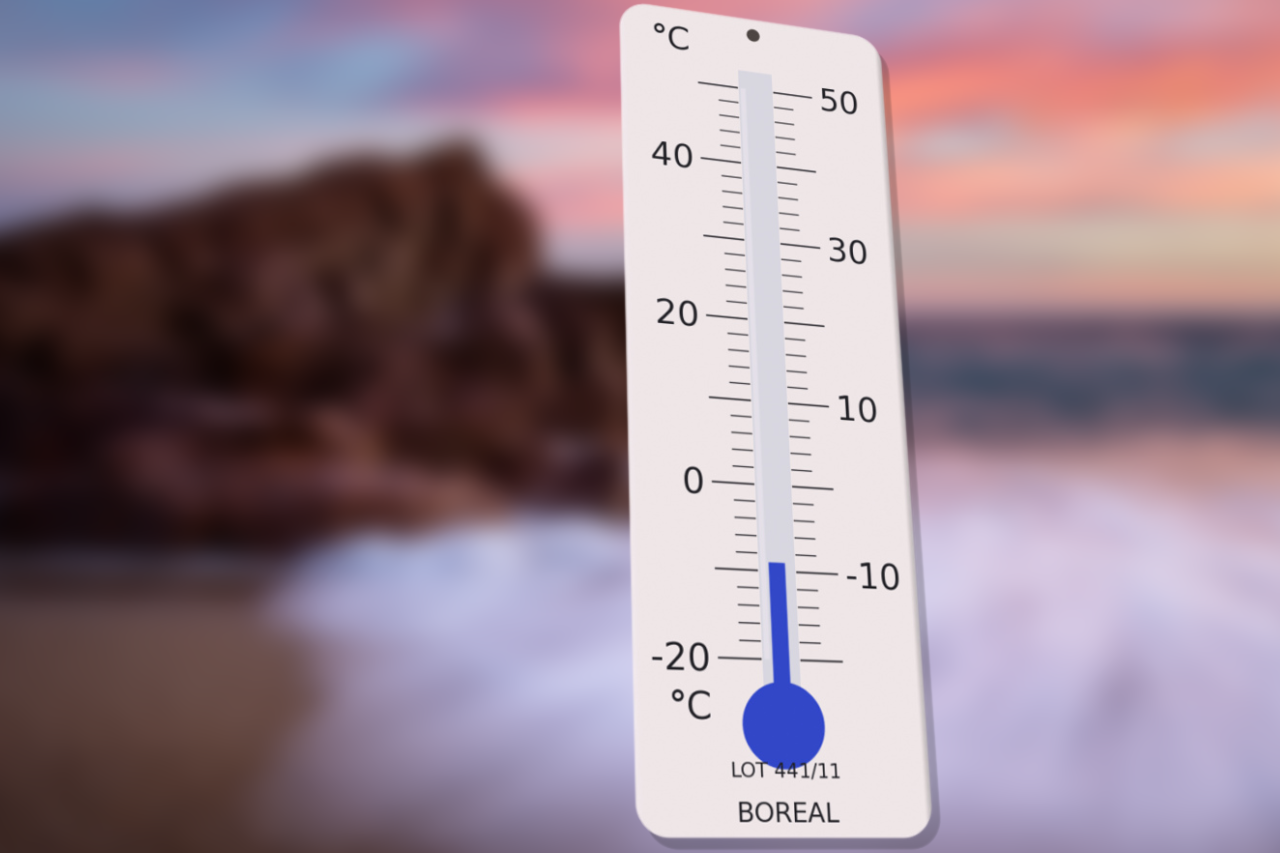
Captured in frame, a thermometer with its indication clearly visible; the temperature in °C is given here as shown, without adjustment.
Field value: -9 °C
